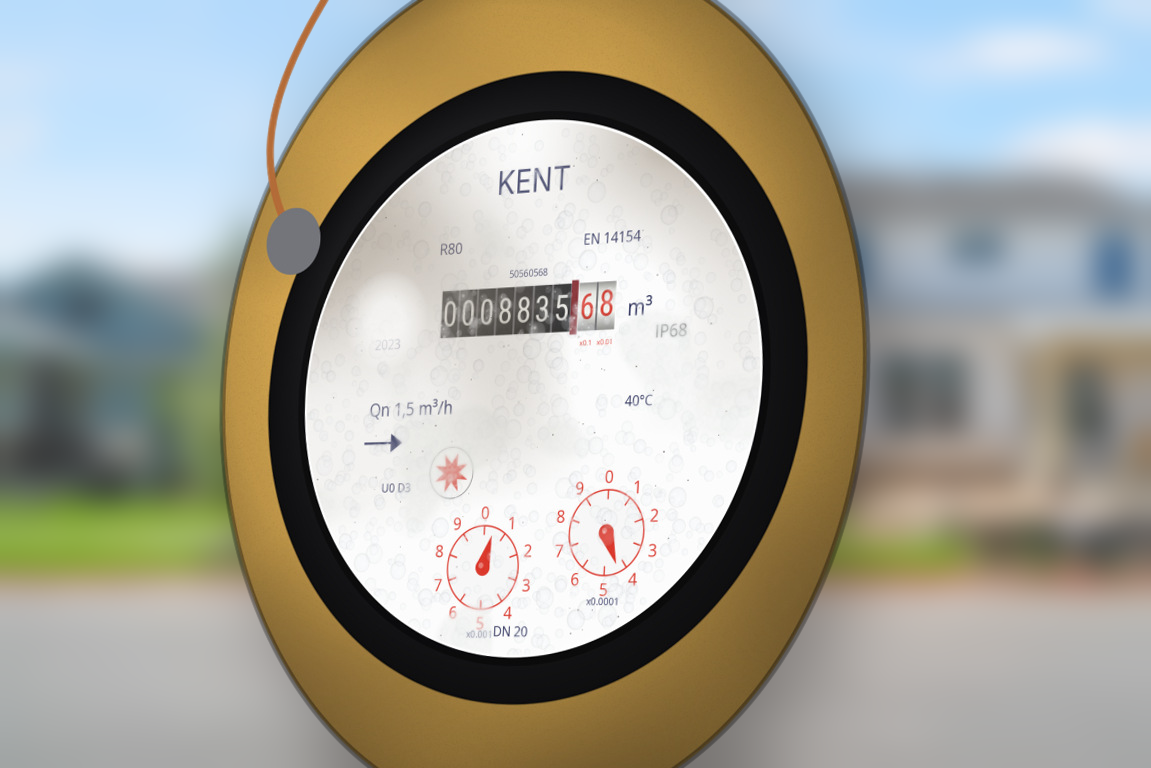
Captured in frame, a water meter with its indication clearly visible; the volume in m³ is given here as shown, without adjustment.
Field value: 8835.6804 m³
